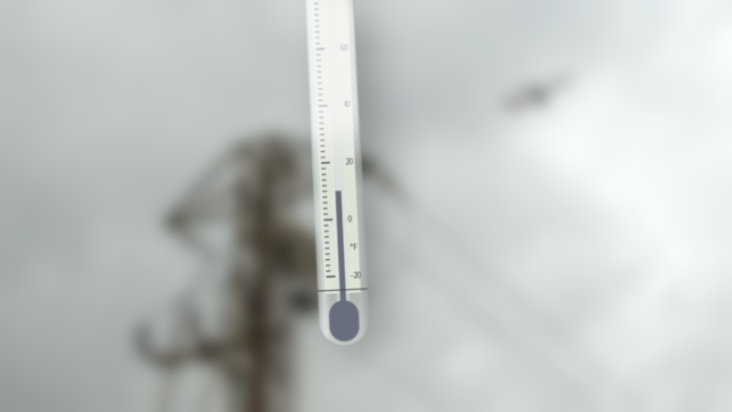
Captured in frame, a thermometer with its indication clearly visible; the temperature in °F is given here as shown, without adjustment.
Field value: 10 °F
